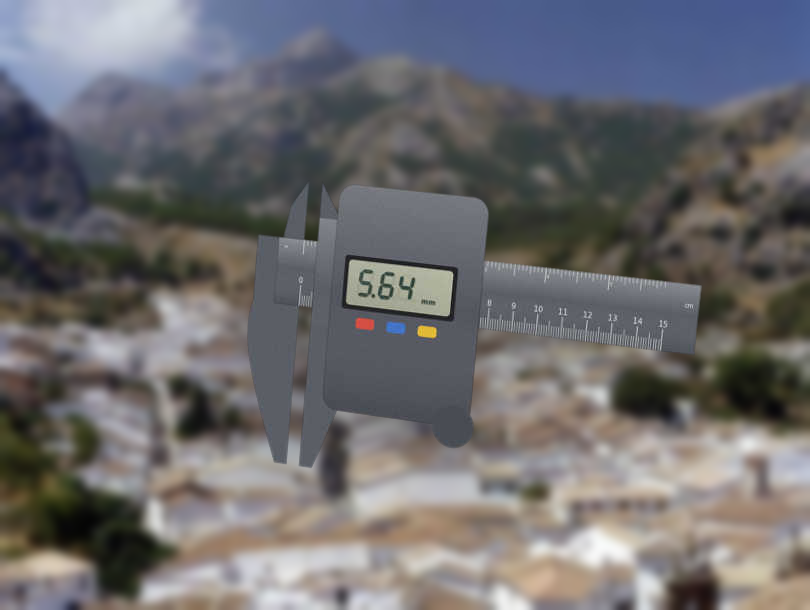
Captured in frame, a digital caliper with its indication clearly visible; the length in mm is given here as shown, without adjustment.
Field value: 5.64 mm
